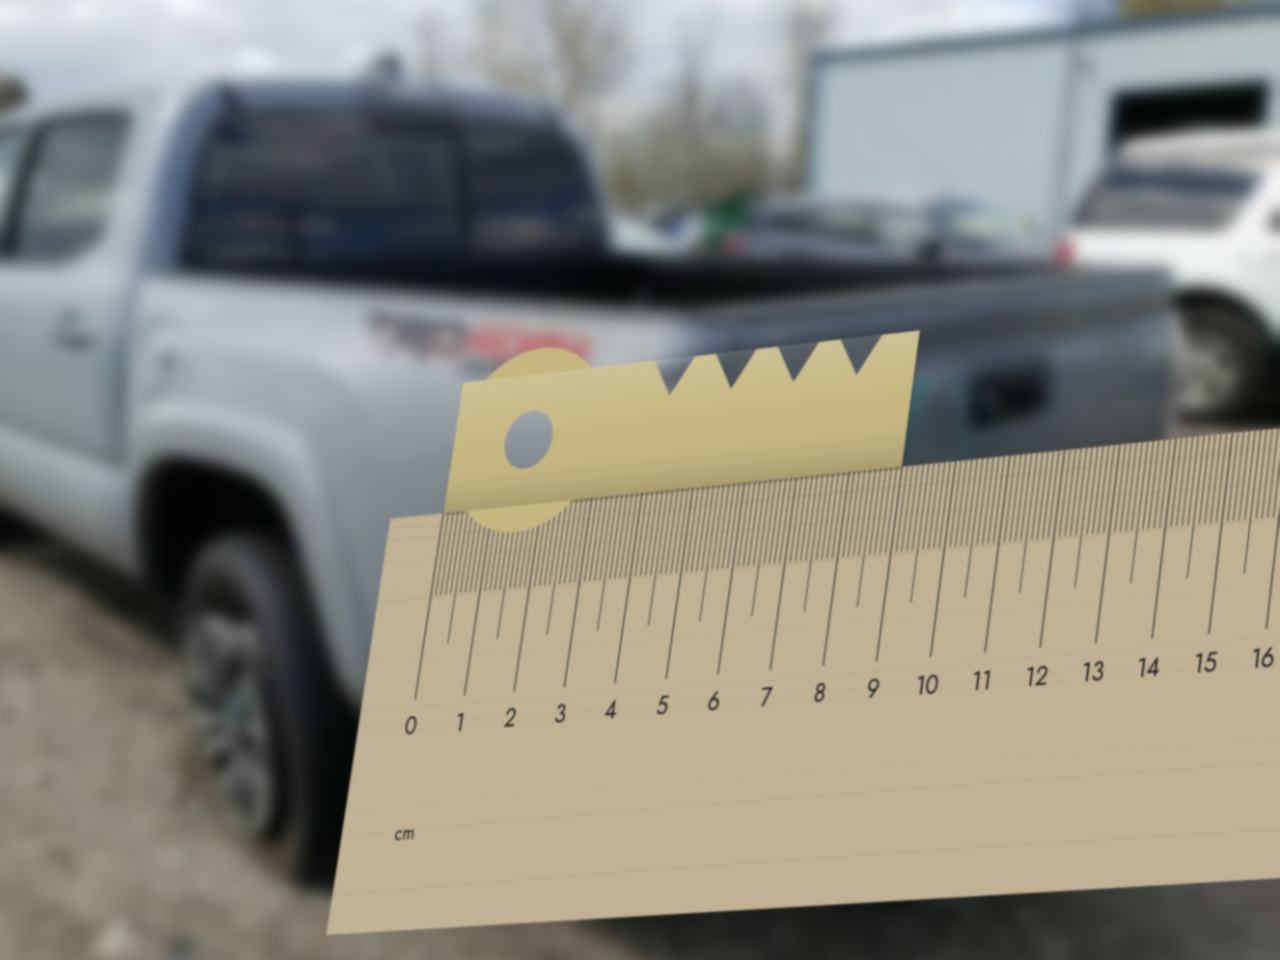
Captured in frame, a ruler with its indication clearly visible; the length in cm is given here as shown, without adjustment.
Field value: 9 cm
